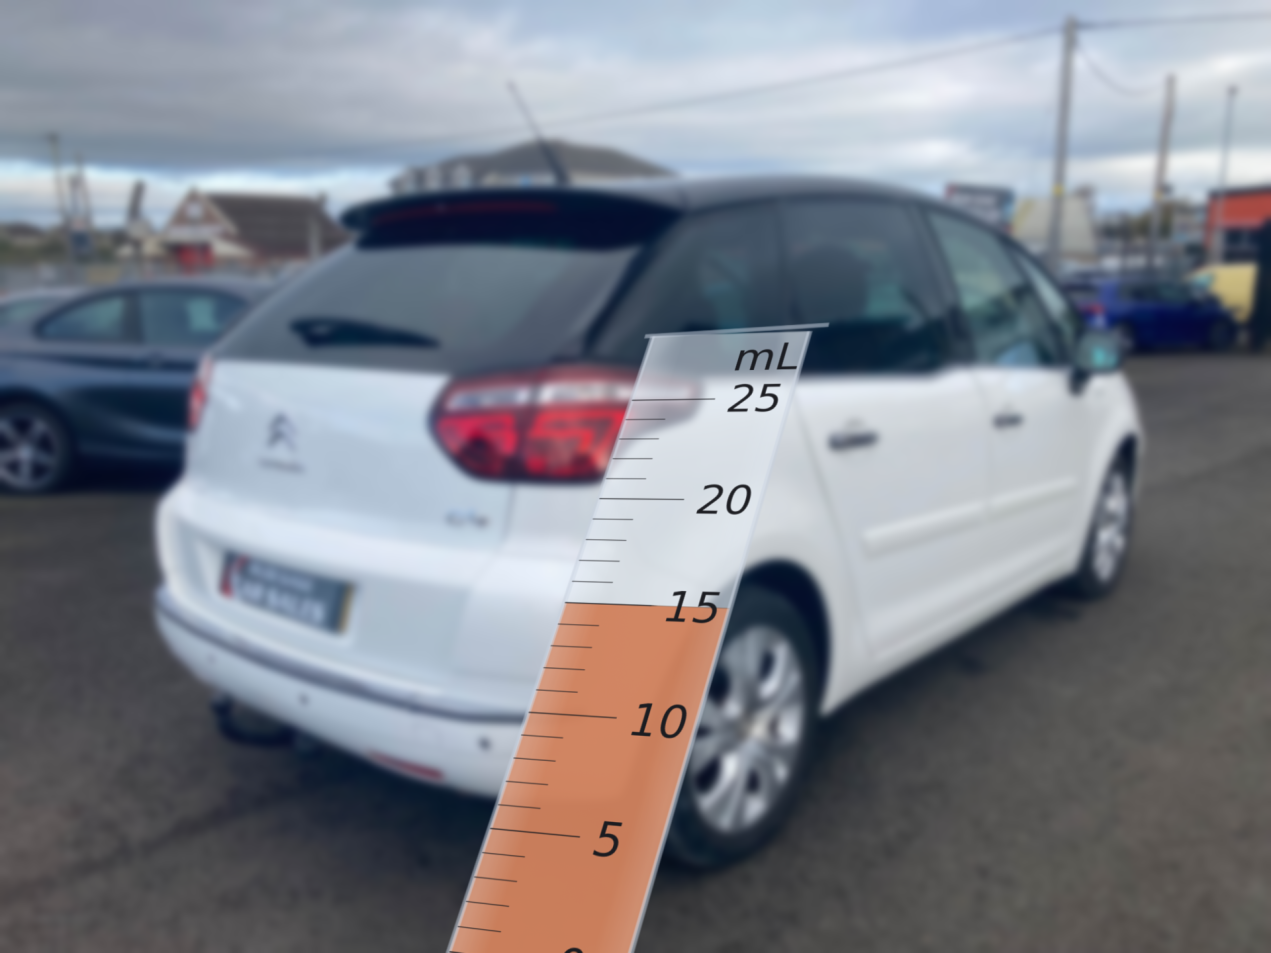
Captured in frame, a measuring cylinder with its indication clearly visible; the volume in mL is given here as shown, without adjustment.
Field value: 15 mL
